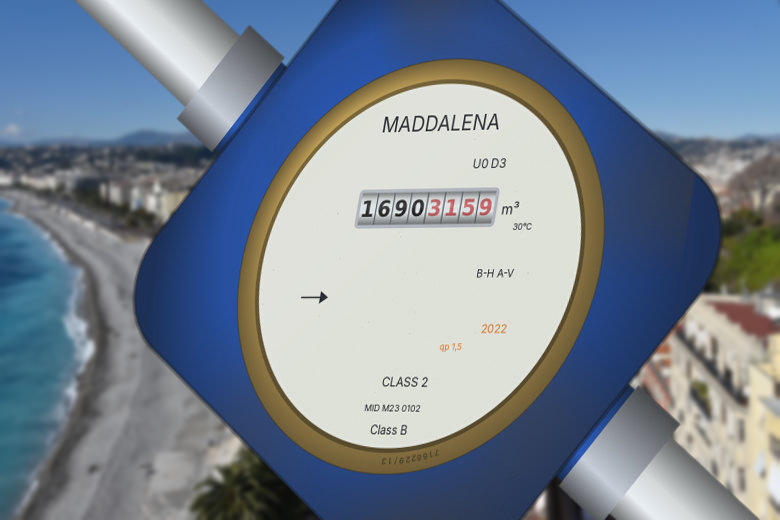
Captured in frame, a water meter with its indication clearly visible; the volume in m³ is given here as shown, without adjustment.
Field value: 1690.3159 m³
